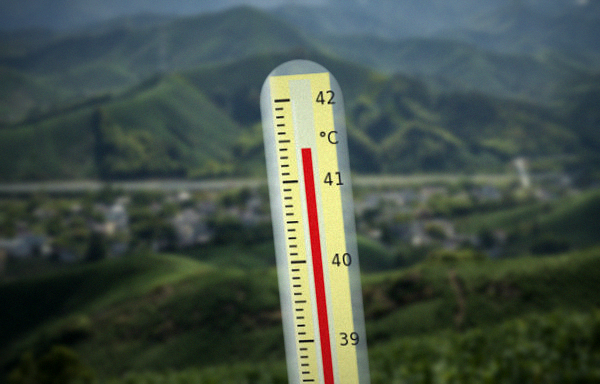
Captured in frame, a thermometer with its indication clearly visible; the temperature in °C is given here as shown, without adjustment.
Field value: 41.4 °C
